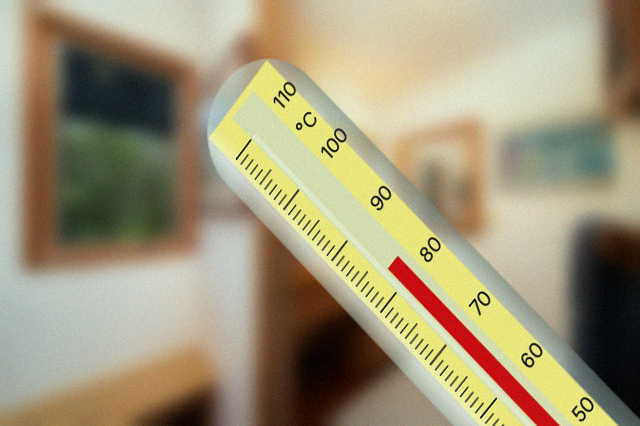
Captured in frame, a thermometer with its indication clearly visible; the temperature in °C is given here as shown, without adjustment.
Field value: 83 °C
